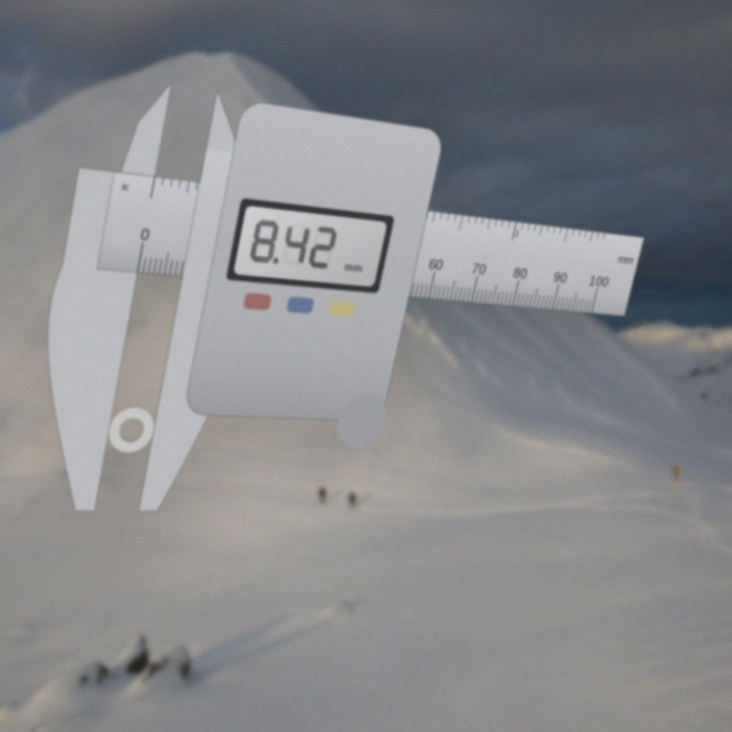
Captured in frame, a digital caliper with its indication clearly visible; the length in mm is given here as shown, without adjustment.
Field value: 8.42 mm
